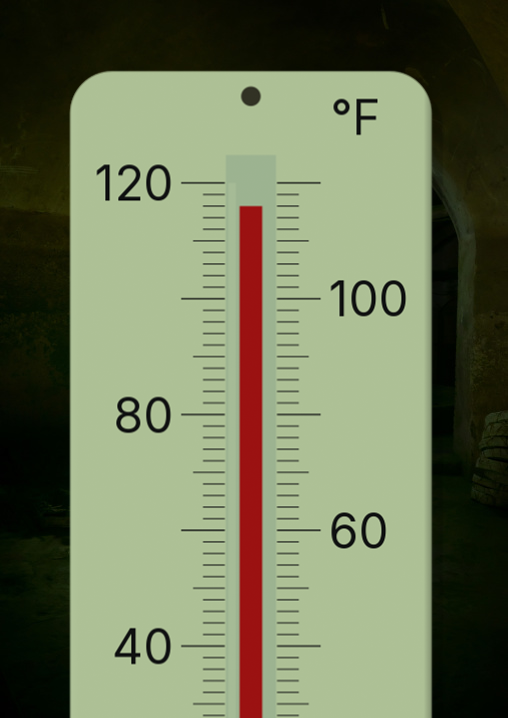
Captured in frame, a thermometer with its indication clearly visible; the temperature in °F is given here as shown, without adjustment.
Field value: 116 °F
